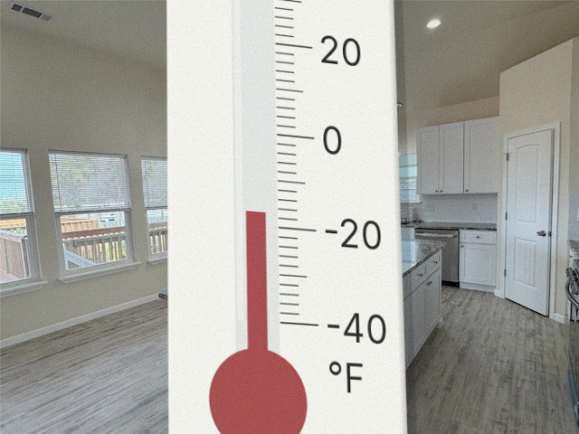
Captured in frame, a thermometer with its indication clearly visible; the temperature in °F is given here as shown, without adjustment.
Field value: -17 °F
